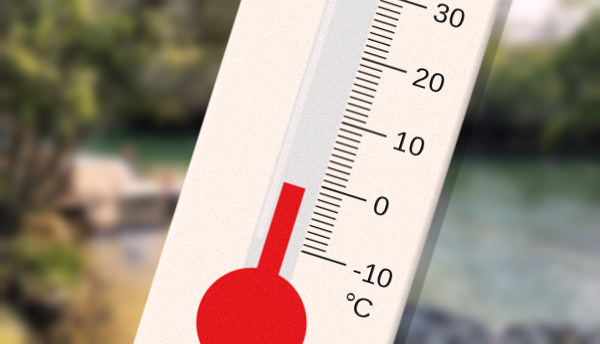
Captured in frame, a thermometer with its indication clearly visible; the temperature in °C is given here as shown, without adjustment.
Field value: -1 °C
